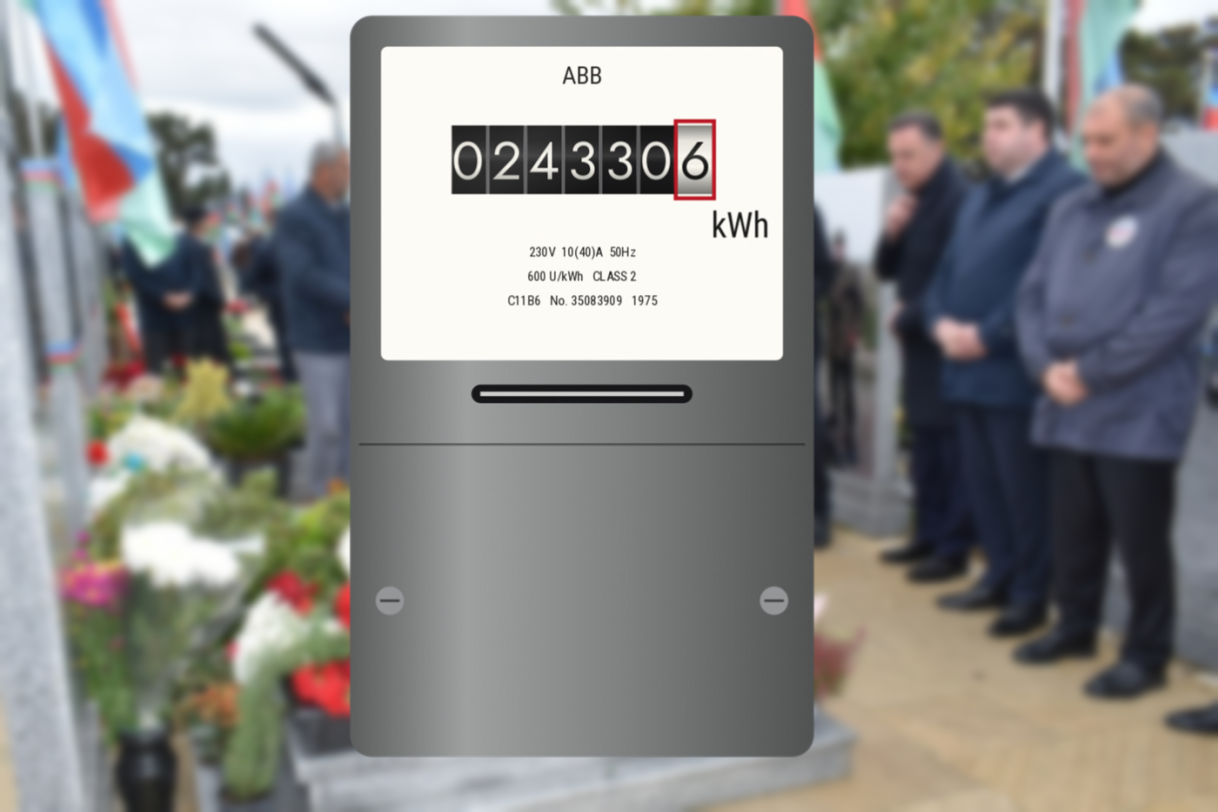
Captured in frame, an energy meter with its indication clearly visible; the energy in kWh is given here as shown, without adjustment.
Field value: 24330.6 kWh
